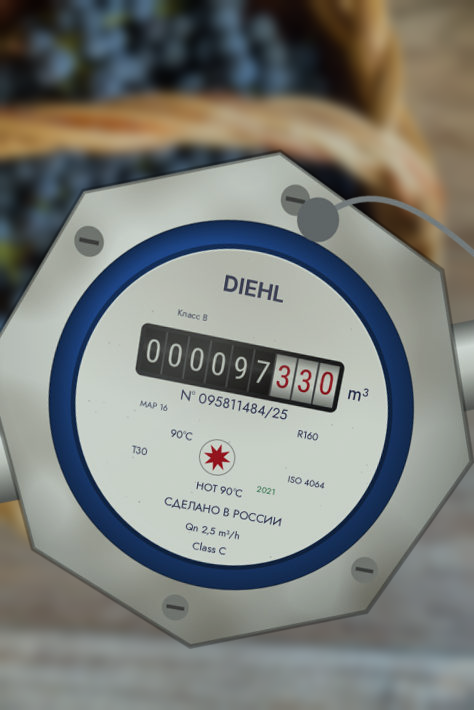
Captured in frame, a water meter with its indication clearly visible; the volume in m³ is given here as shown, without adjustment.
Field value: 97.330 m³
